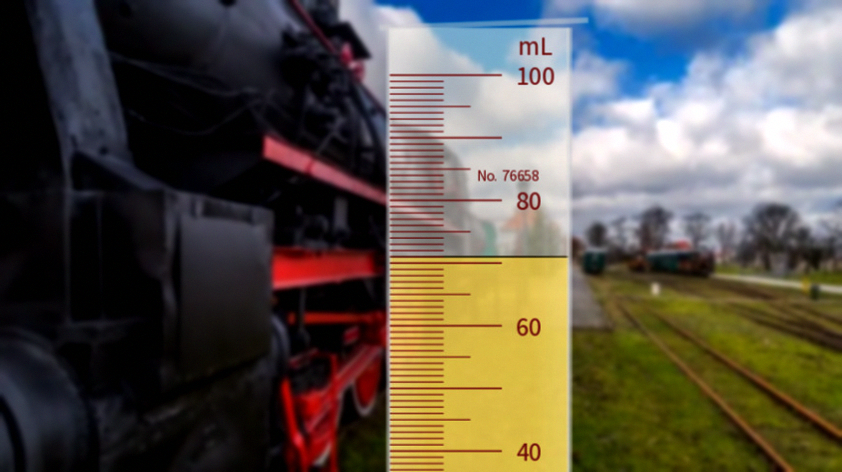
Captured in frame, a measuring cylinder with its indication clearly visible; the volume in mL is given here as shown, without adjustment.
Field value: 71 mL
